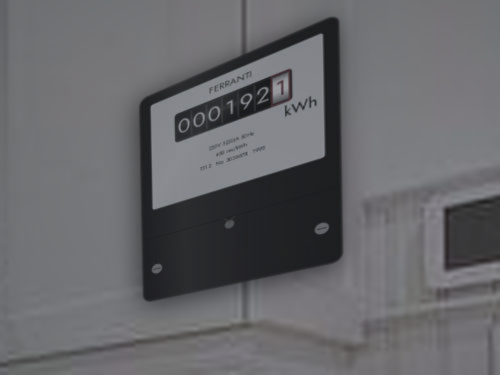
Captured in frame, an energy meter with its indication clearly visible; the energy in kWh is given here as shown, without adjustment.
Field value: 192.1 kWh
